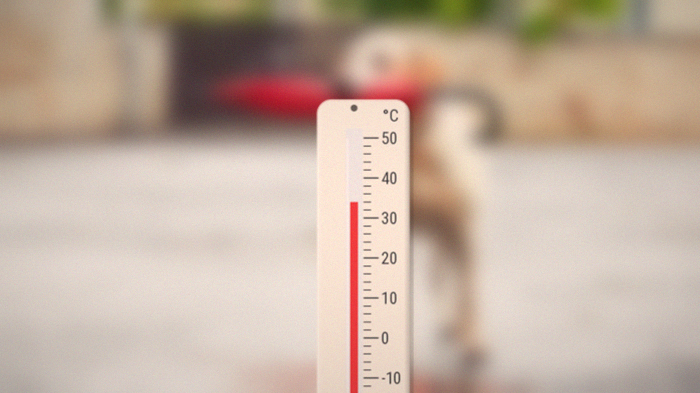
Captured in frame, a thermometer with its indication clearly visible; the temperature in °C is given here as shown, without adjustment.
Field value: 34 °C
